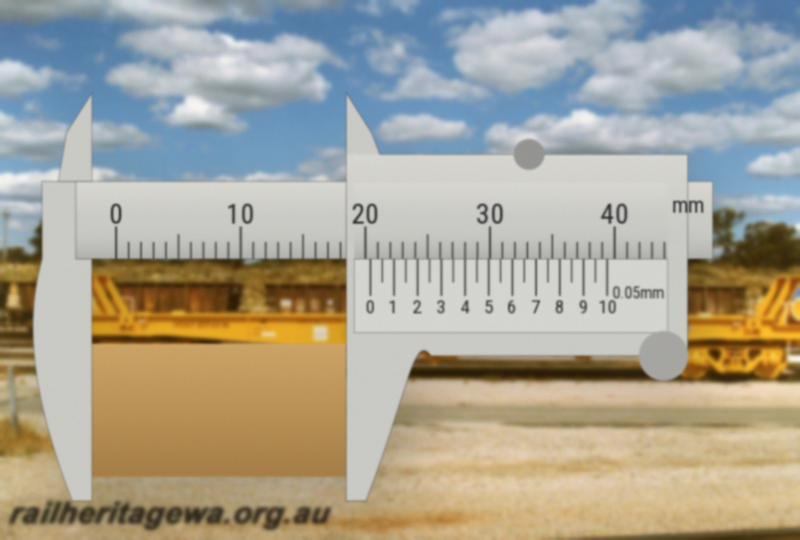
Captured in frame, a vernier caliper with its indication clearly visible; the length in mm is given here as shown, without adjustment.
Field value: 20.4 mm
